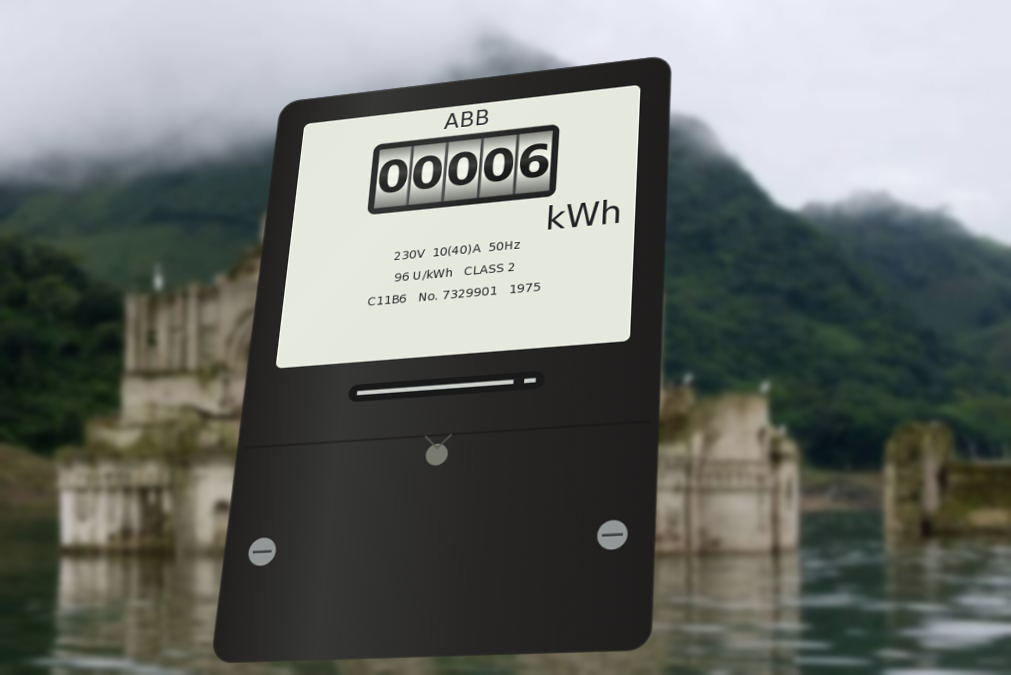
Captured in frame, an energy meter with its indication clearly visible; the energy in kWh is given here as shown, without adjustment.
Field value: 6 kWh
